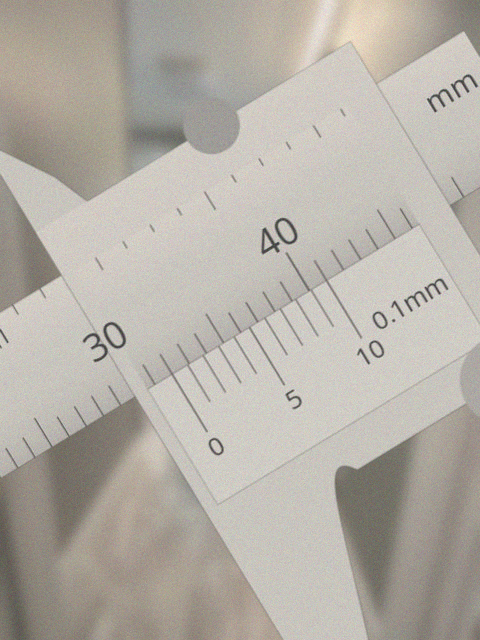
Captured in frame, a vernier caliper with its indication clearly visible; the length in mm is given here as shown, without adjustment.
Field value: 32.0 mm
